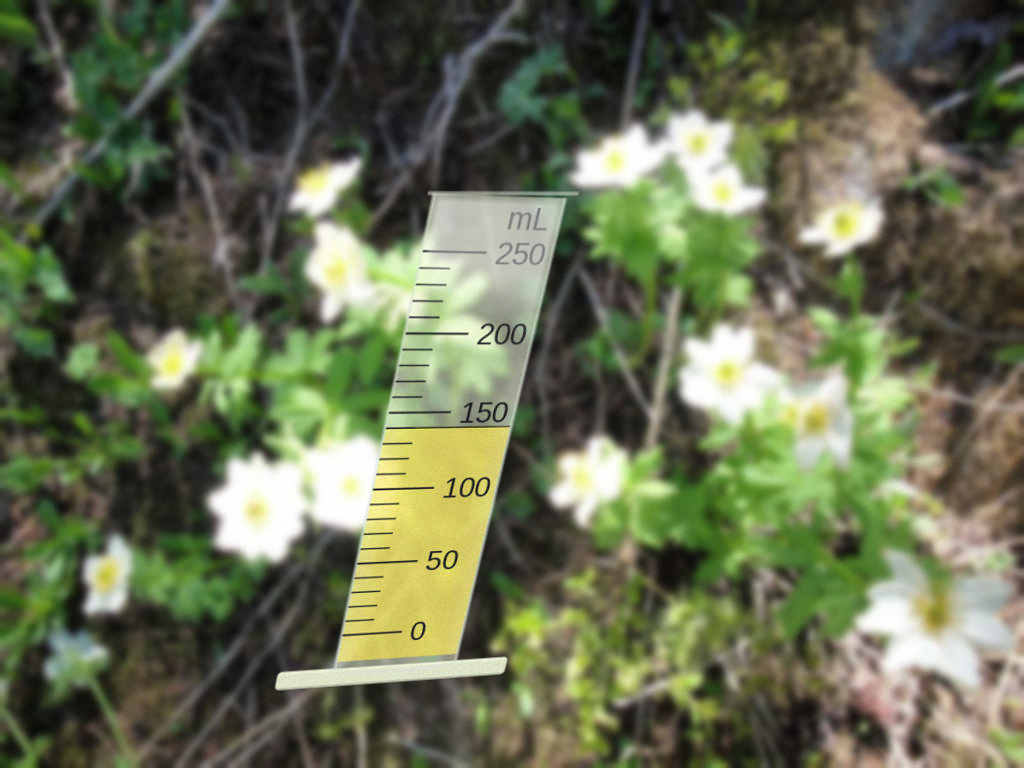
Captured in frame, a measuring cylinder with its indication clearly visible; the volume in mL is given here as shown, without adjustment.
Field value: 140 mL
